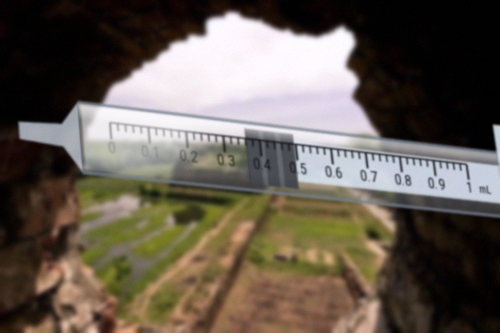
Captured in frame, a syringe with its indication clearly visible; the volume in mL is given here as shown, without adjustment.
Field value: 0.36 mL
